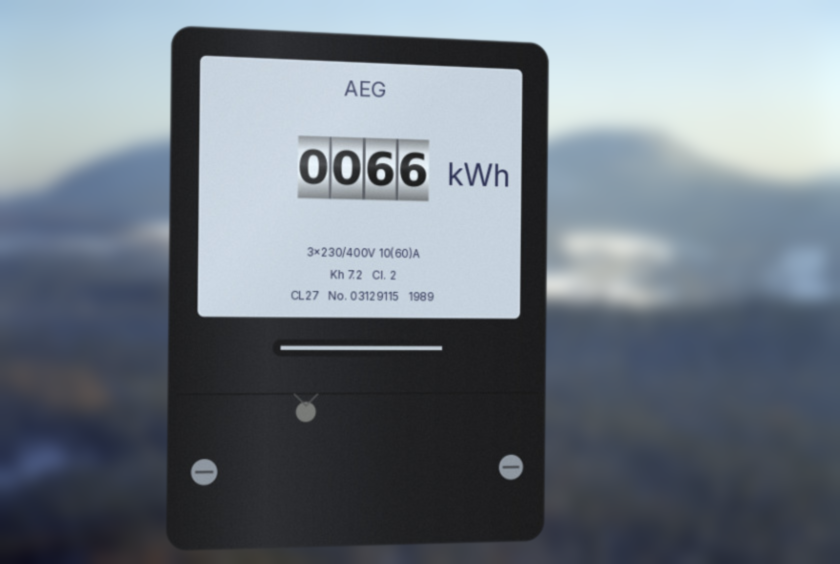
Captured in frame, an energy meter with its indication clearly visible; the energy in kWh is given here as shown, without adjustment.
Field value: 66 kWh
